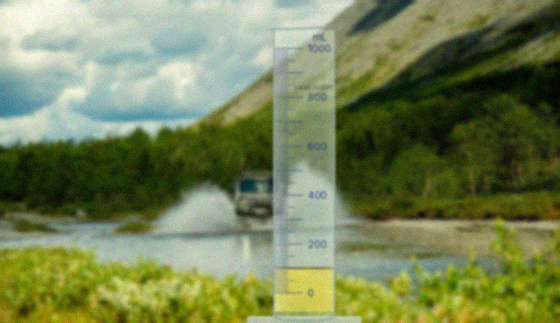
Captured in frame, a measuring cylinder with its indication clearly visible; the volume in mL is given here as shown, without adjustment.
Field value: 100 mL
